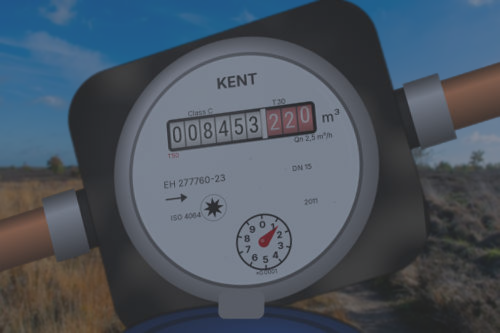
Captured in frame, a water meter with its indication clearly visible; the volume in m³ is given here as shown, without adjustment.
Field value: 8453.2201 m³
